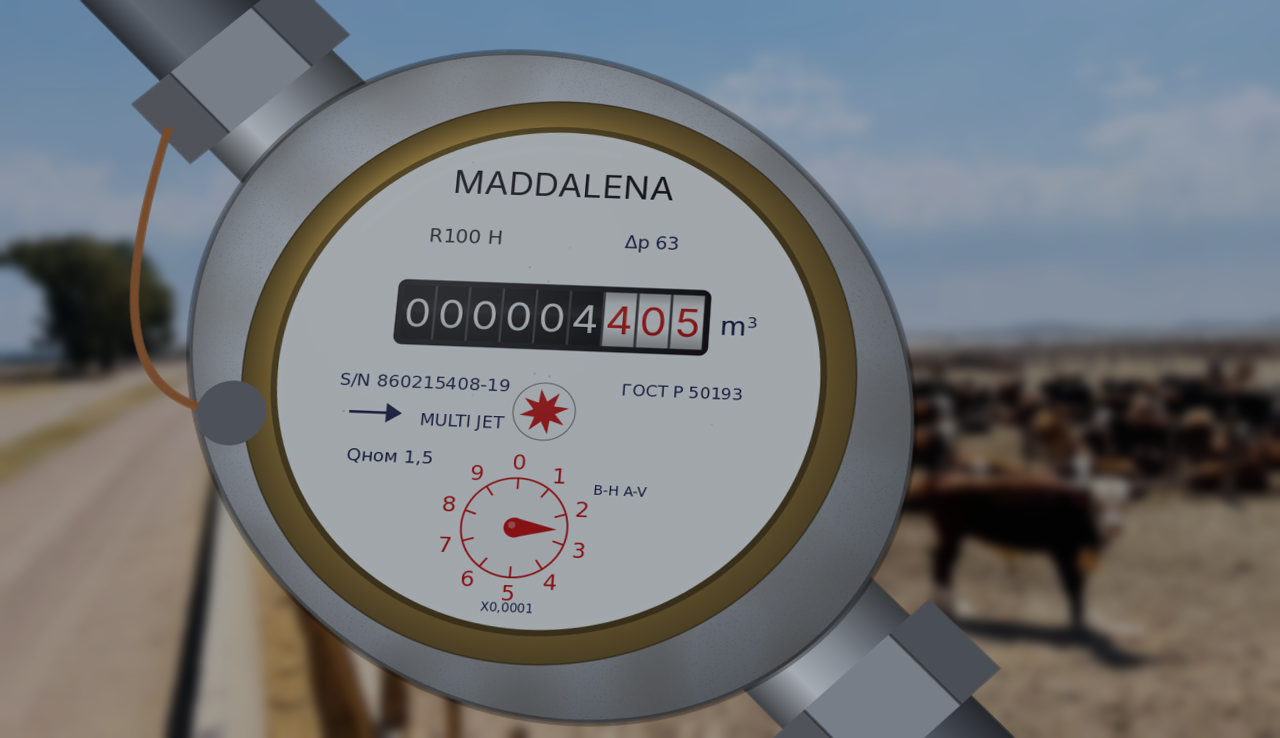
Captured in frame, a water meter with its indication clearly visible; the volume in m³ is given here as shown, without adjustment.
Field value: 4.4052 m³
